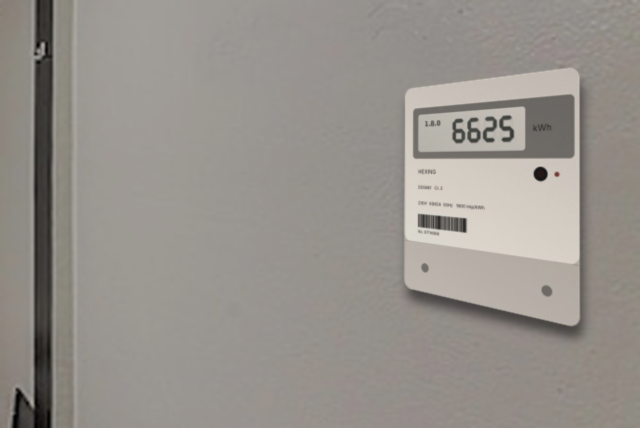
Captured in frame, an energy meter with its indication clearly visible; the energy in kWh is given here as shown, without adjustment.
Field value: 6625 kWh
